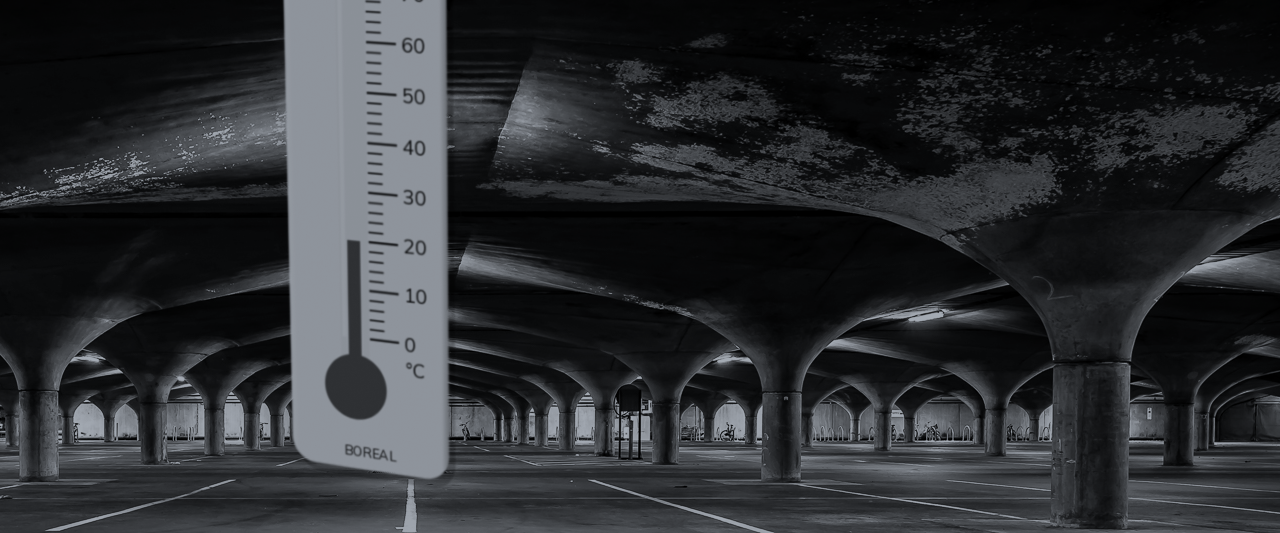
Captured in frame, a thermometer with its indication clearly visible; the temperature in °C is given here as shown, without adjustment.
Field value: 20 °C
